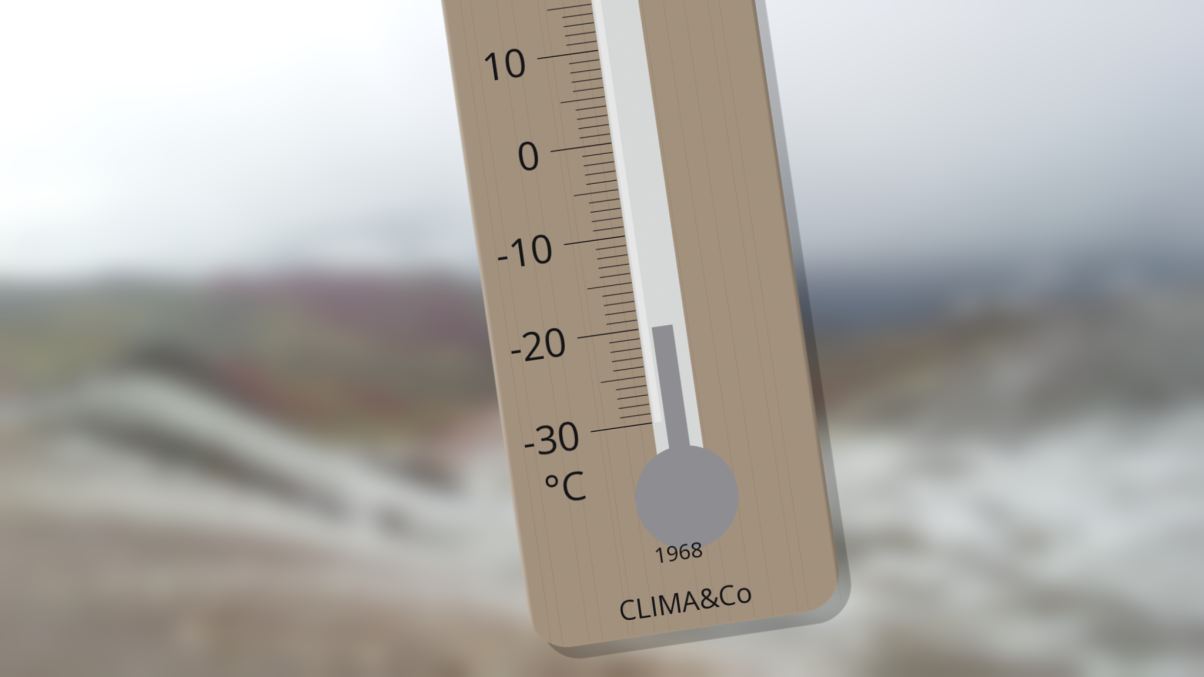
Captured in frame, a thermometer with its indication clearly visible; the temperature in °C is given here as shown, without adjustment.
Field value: -20 °C
